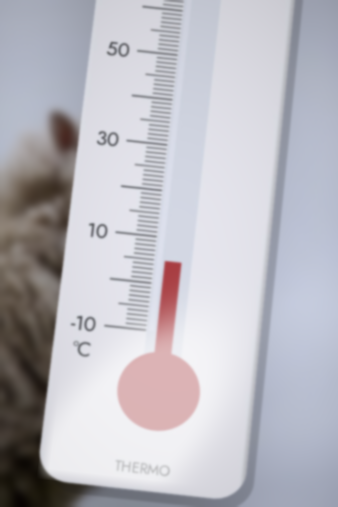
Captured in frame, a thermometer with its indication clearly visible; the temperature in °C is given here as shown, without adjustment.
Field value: 5 °C
